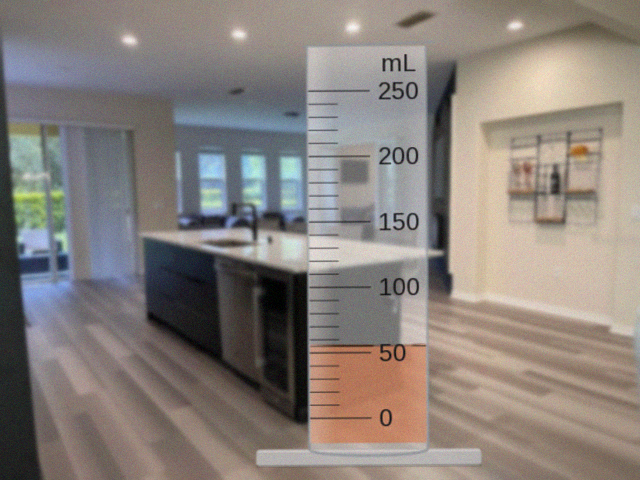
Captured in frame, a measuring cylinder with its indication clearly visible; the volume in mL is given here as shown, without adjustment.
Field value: 55 mL
